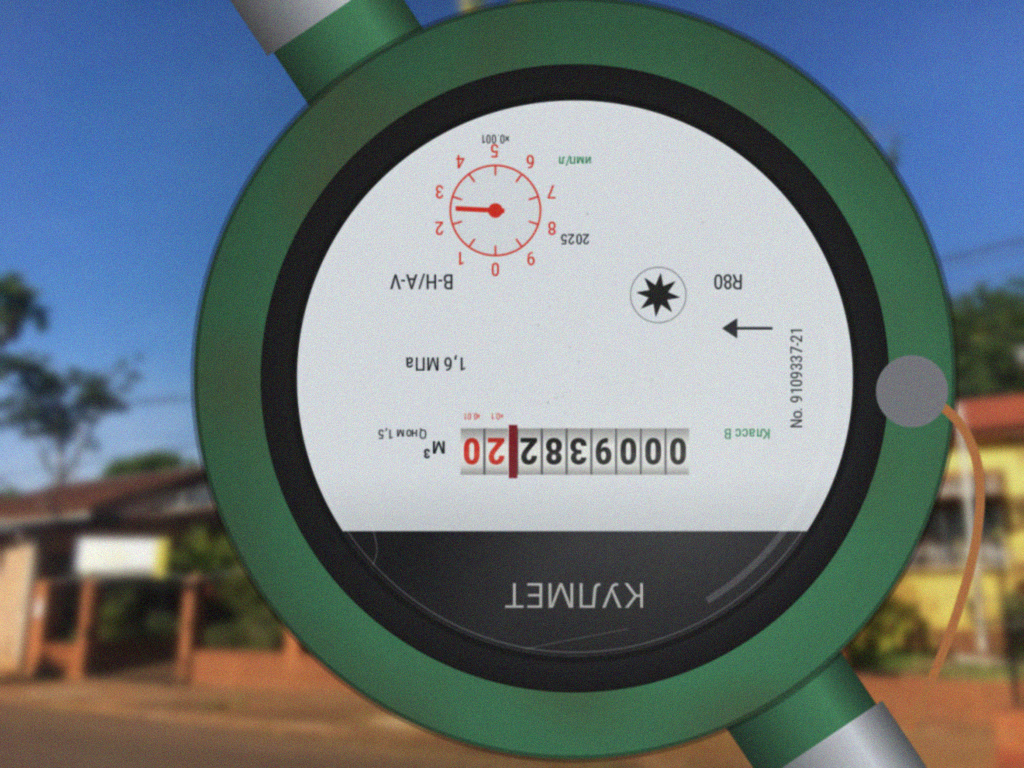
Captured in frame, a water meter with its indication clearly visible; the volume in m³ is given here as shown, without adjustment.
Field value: 9382.202 m³
